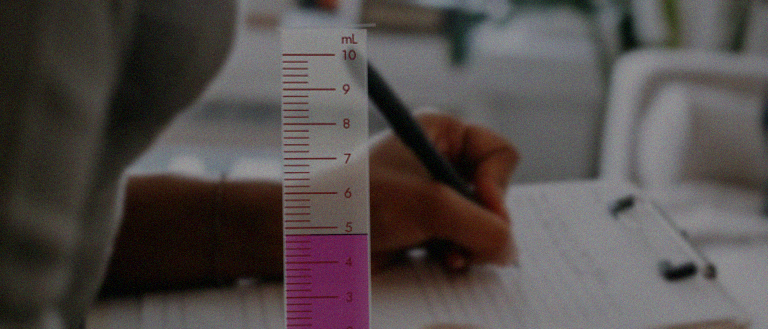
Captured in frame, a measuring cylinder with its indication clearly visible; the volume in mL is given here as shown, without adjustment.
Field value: 4.8 mL
